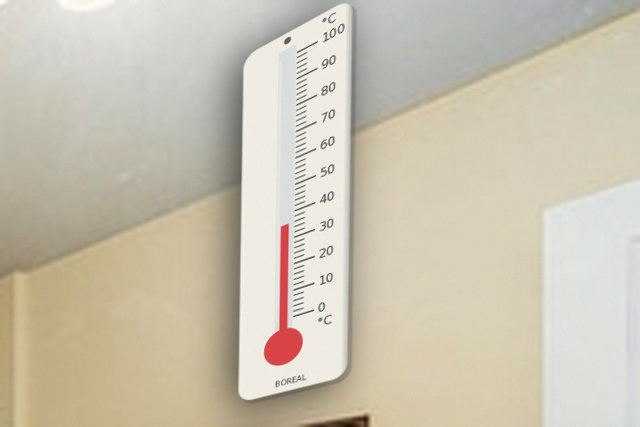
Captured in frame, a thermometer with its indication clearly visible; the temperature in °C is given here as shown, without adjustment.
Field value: 36 °C
